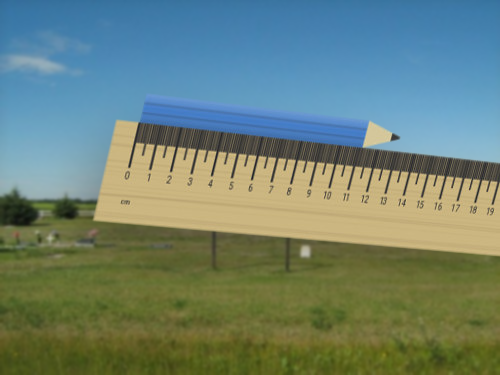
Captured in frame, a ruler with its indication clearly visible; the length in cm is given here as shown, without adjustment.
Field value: 13 cm
